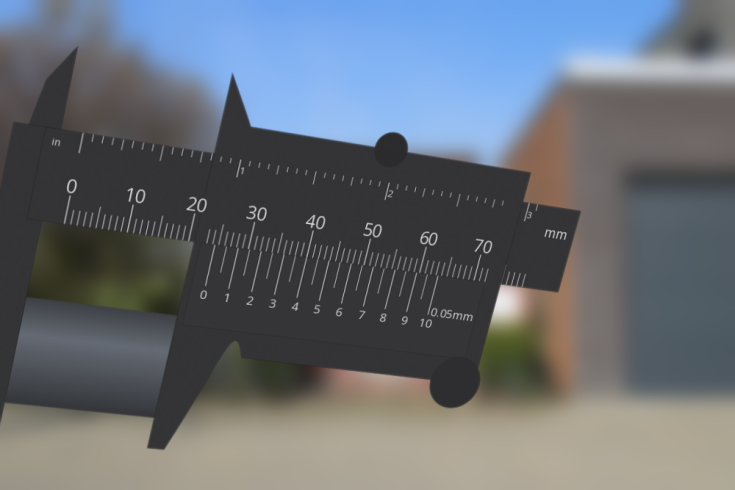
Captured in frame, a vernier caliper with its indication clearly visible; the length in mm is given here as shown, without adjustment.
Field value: 24.4 mm
